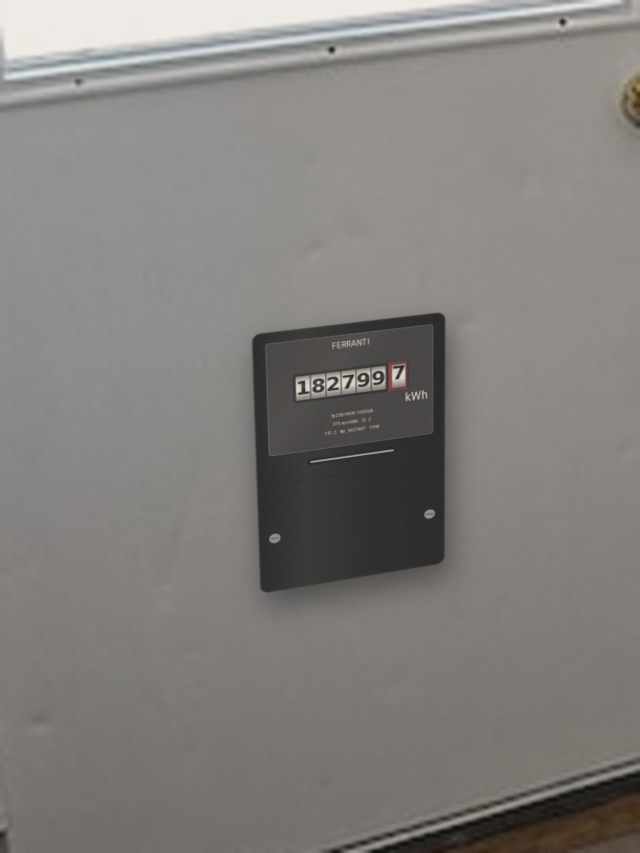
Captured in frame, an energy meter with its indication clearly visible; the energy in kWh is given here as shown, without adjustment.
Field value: 182799.7 kWh
